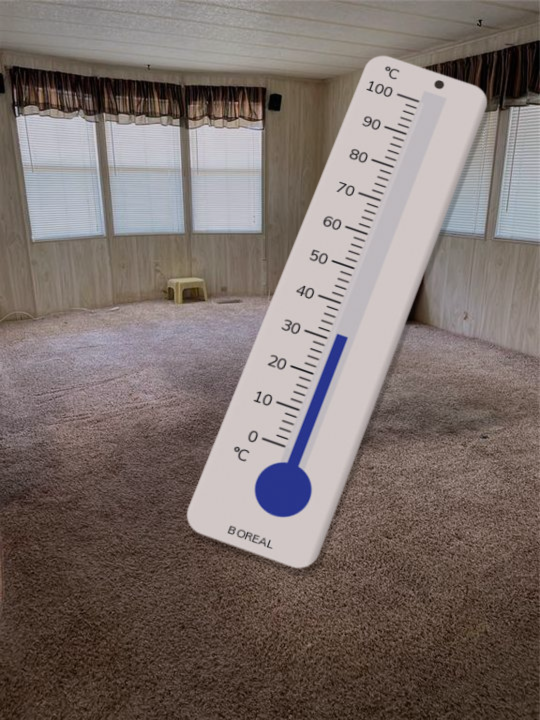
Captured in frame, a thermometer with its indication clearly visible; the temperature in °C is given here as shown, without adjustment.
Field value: 32 °C
